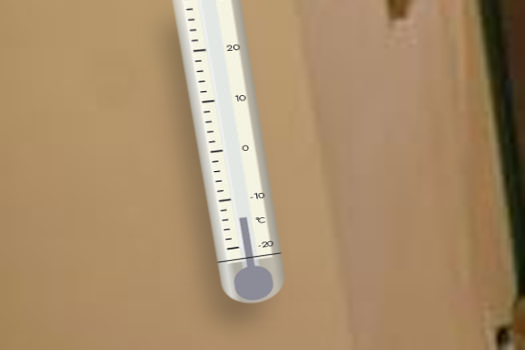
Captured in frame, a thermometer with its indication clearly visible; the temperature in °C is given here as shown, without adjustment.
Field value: -14 °C
